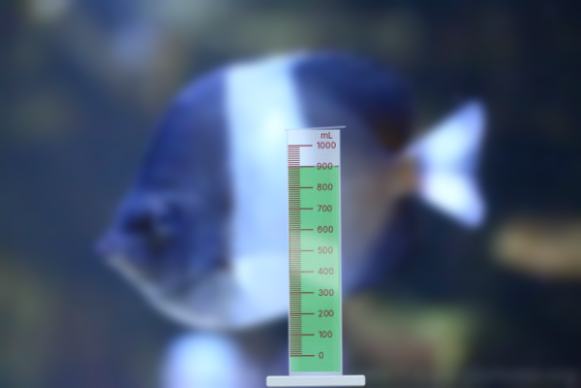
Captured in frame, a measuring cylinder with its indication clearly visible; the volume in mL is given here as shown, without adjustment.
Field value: 900 mL
